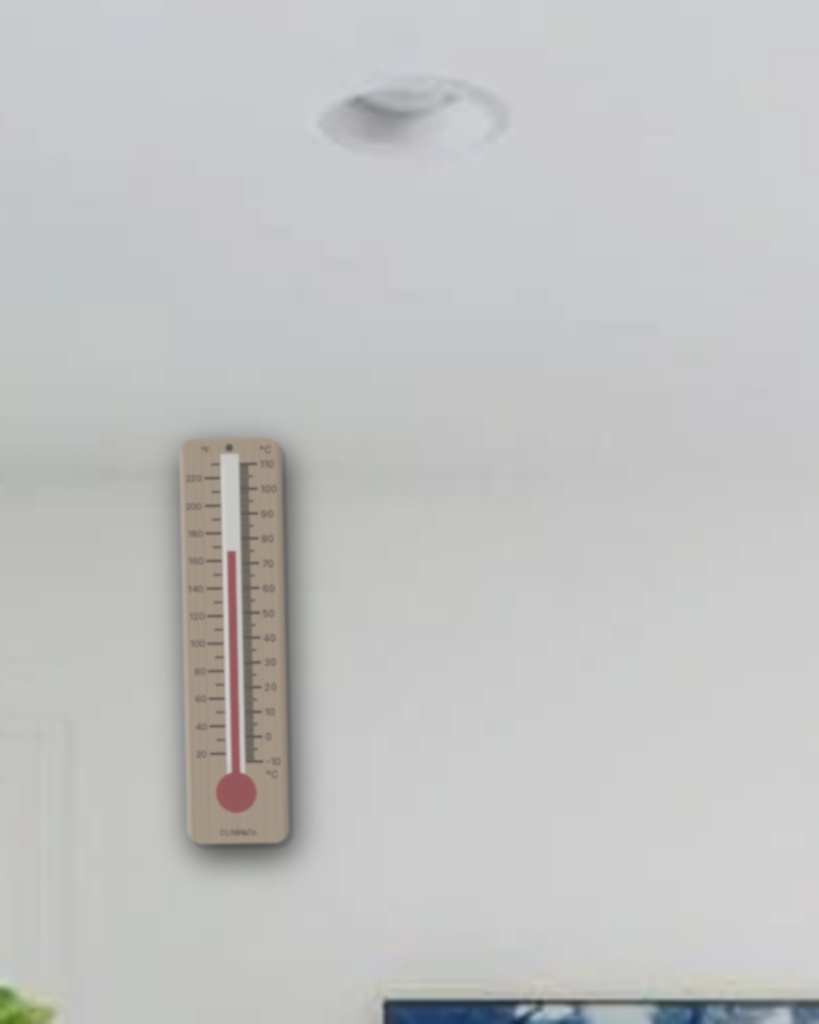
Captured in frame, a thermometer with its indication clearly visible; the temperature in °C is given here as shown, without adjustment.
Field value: 75 °C
